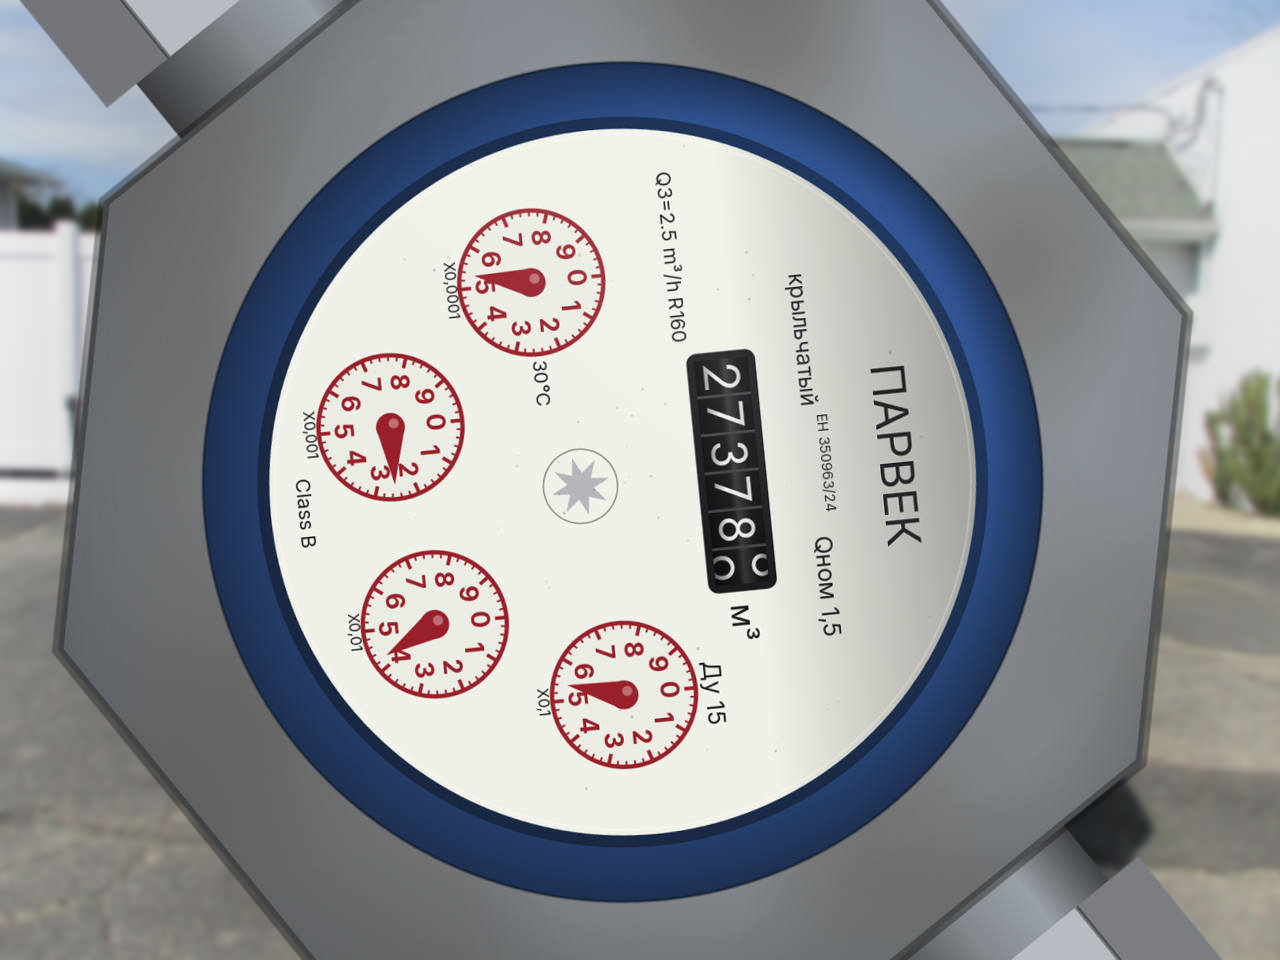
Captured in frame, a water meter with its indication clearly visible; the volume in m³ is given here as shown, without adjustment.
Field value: 273788.5425 m³
